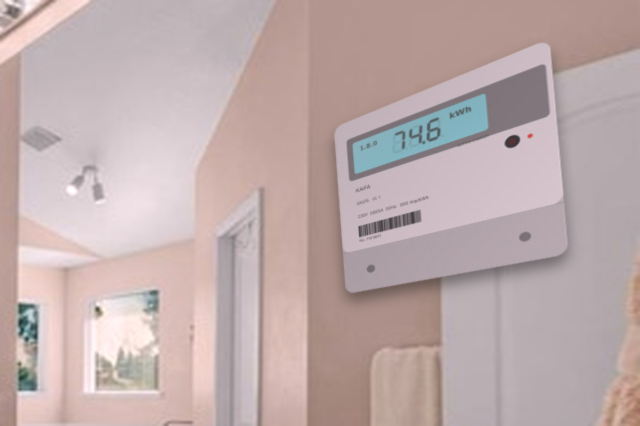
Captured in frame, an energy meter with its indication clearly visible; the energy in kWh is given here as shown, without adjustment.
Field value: 74.6 kWh
